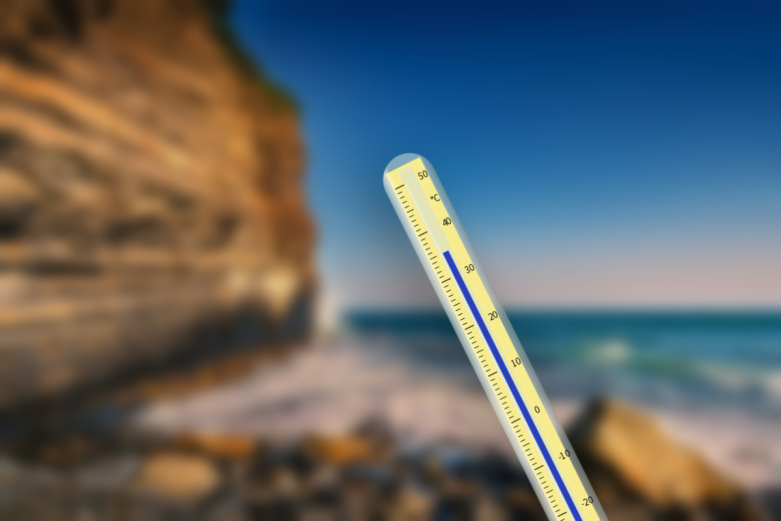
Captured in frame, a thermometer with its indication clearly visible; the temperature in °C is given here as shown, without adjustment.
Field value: 35 °C
